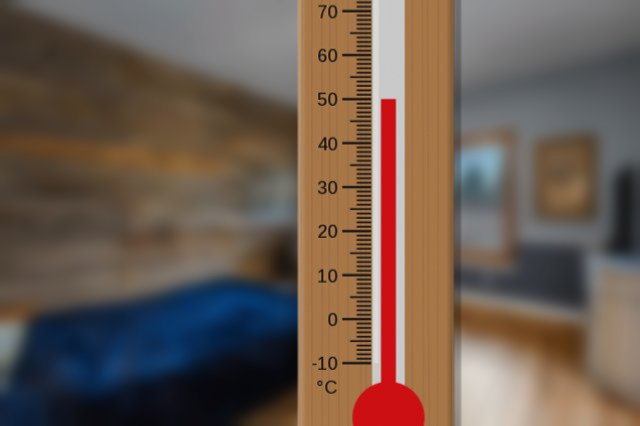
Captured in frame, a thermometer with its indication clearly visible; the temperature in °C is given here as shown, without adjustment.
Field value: 50 °C
